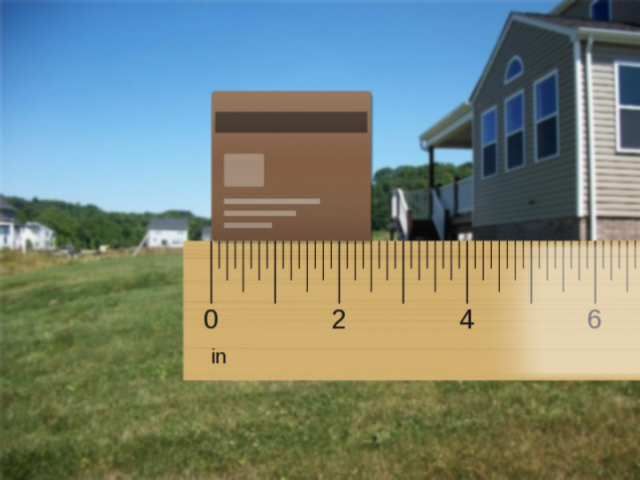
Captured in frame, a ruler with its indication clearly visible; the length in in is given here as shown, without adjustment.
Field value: 2.5 in
